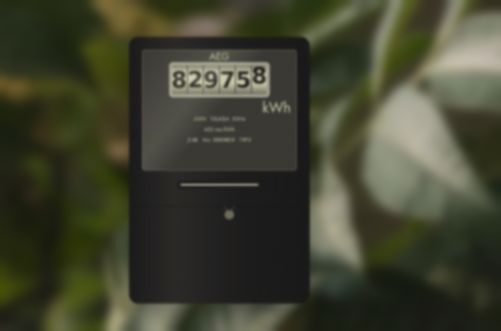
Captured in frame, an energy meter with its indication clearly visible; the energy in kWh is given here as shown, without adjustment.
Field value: 829758 kWh
